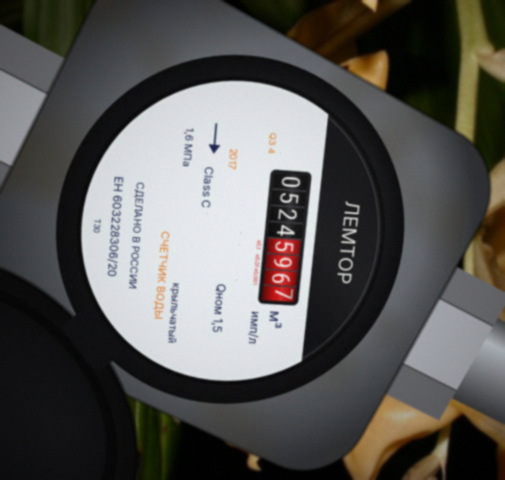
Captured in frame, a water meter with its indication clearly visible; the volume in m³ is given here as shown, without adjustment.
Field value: 524.5967 m³
